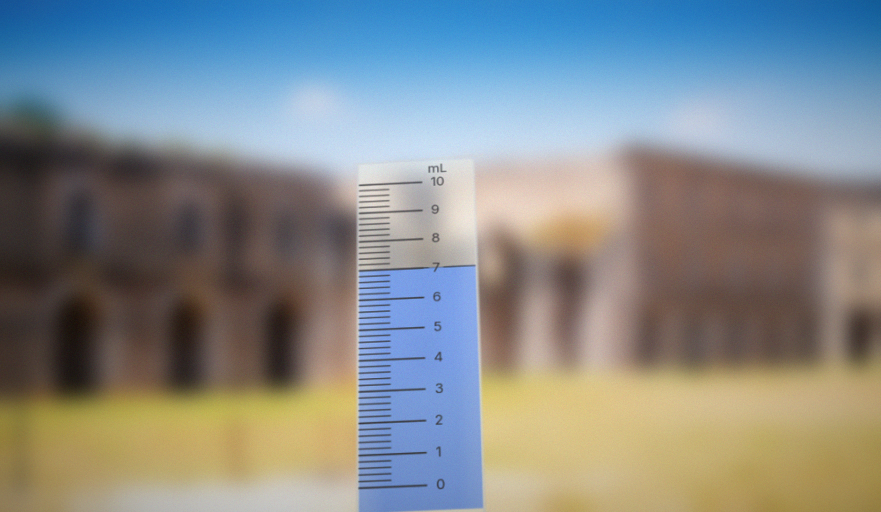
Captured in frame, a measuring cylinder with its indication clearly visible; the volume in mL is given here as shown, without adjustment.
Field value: 7 mL
